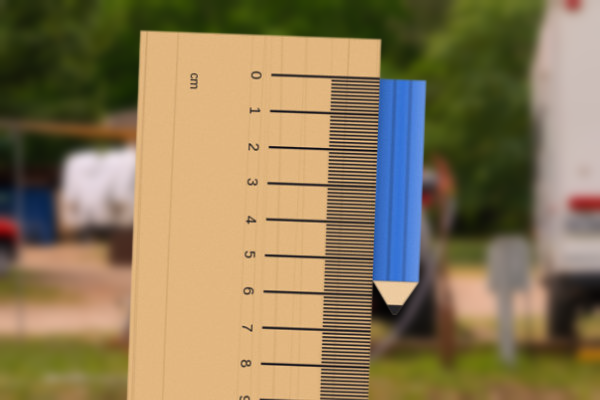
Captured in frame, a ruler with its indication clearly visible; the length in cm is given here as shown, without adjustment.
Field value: 6.5 cm
